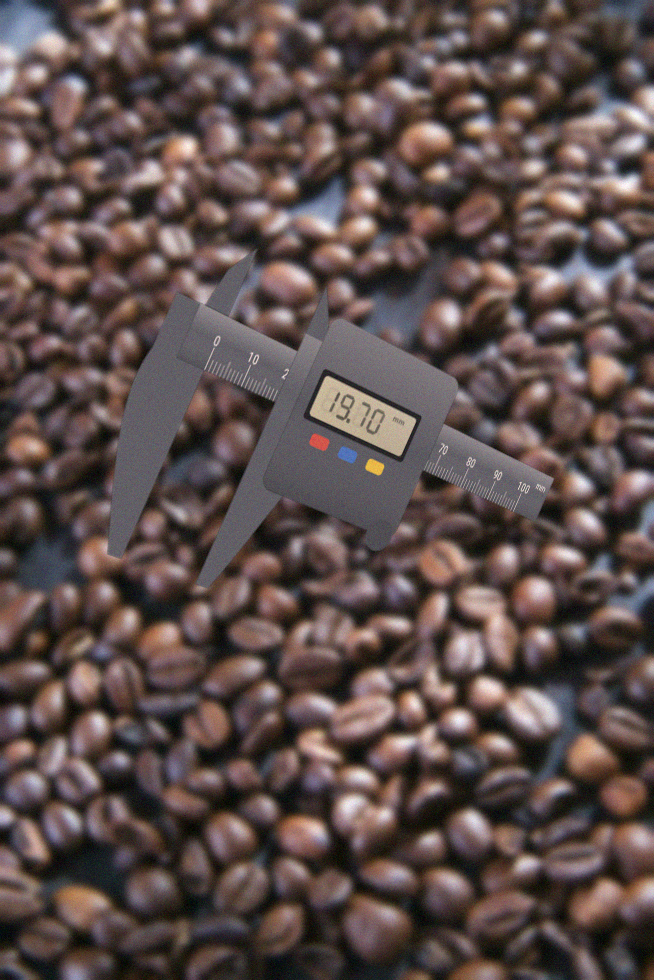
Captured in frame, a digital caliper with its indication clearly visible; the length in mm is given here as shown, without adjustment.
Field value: 19.70 mm
